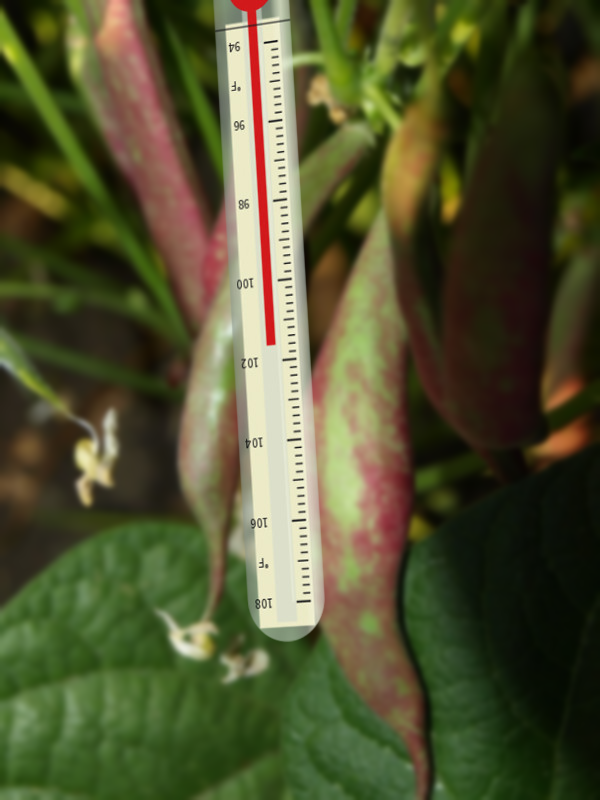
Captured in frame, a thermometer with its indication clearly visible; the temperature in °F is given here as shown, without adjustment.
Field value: 101.6 °F
